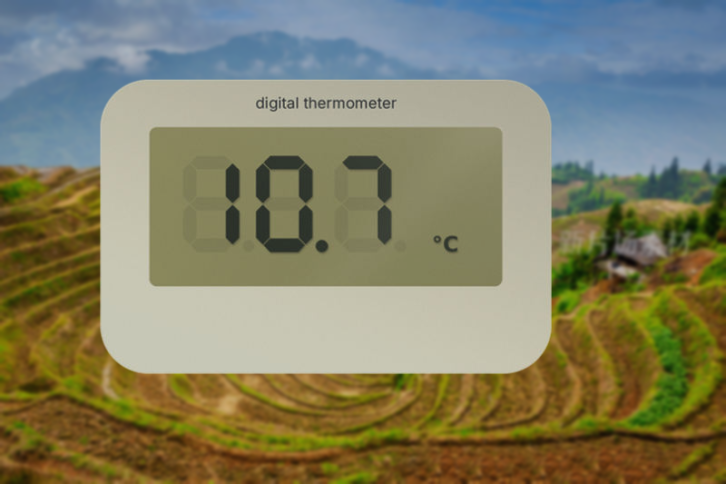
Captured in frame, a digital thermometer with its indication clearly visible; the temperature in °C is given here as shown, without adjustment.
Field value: 10.7 °C
